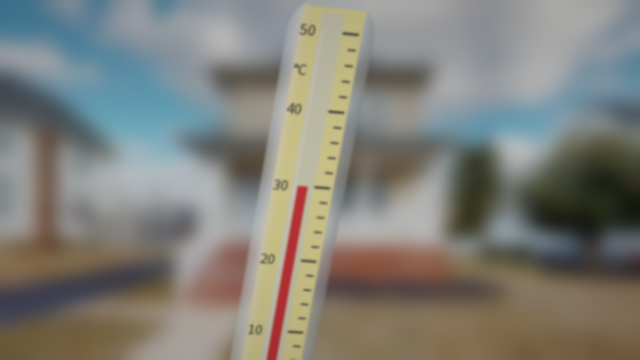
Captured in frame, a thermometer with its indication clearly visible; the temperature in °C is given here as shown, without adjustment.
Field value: 30 °C
